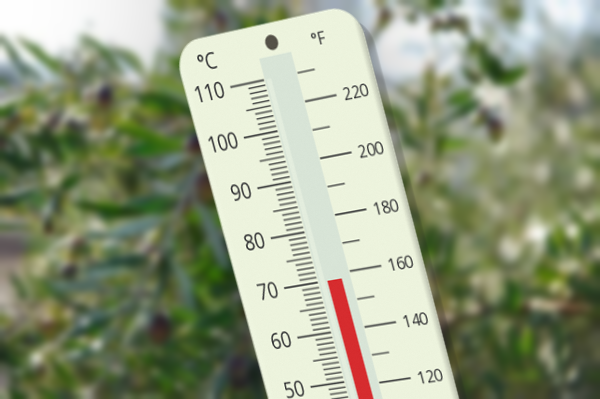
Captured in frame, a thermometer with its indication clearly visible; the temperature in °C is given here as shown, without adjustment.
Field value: 70 °C
